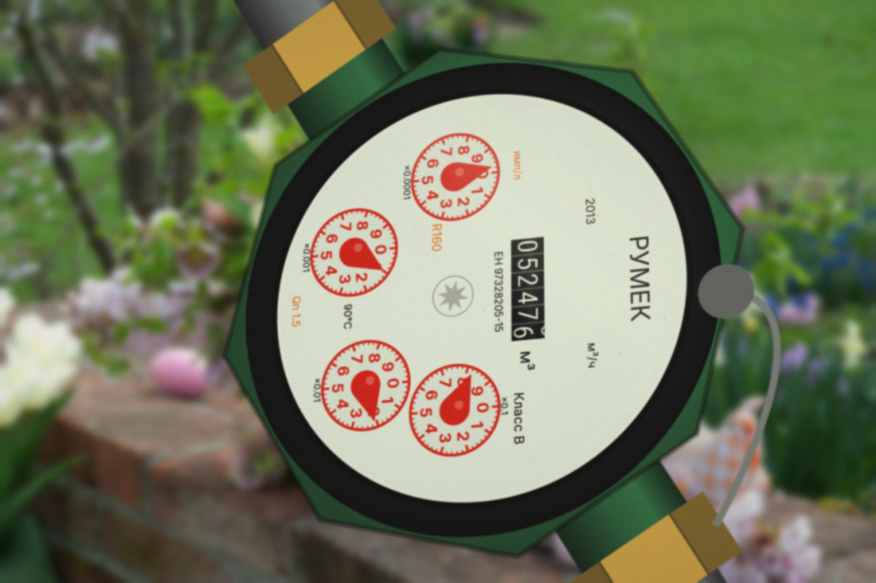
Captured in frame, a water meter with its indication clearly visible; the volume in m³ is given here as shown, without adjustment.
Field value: 52475.8209 m³
